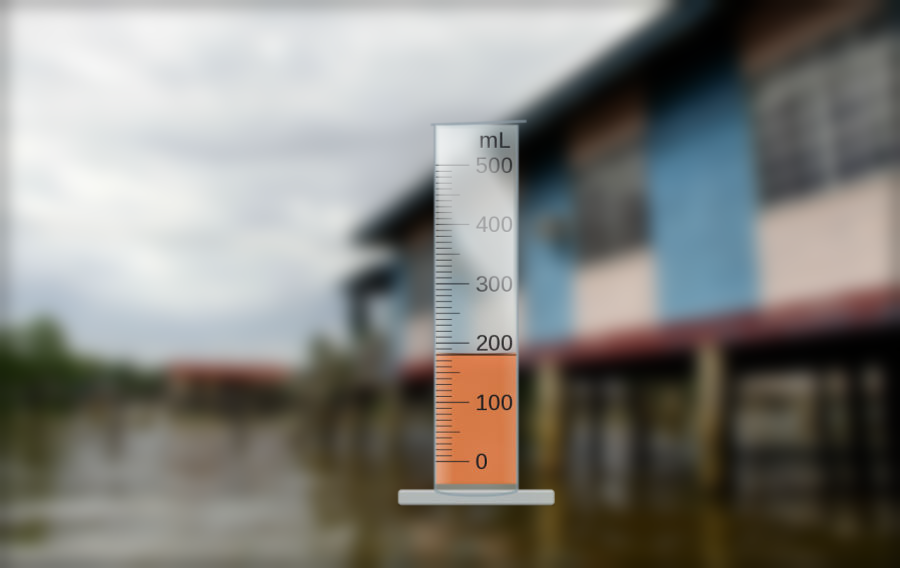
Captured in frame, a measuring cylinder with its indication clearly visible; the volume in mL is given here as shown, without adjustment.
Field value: 180 mL
